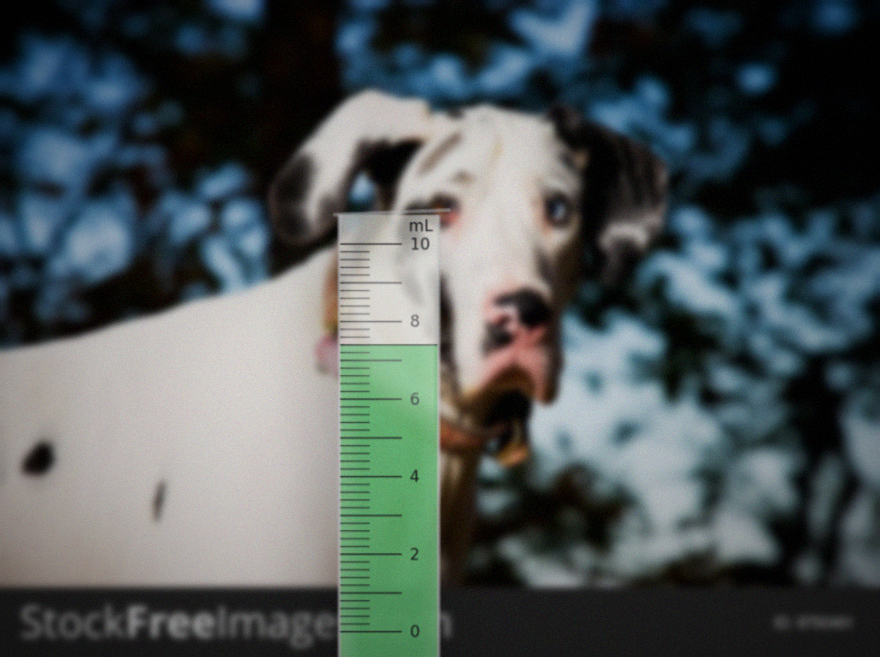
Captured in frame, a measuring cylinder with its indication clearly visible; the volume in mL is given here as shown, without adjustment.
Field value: 7.4 mL
